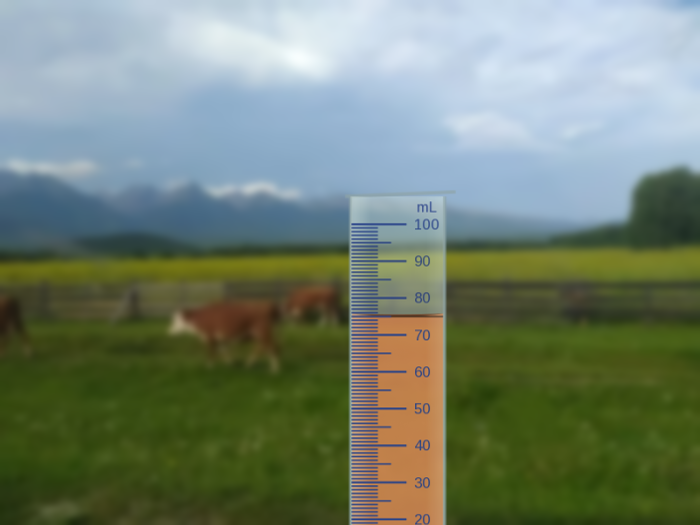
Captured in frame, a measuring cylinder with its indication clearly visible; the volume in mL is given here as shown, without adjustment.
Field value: 75 mL
